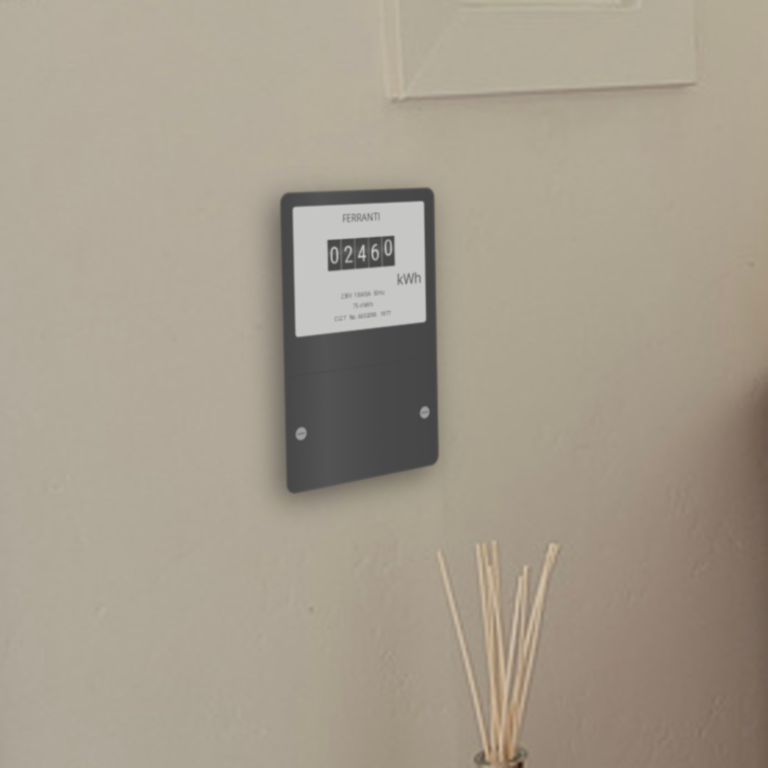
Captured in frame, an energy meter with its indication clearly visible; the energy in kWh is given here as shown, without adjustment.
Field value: 2460 kWh
